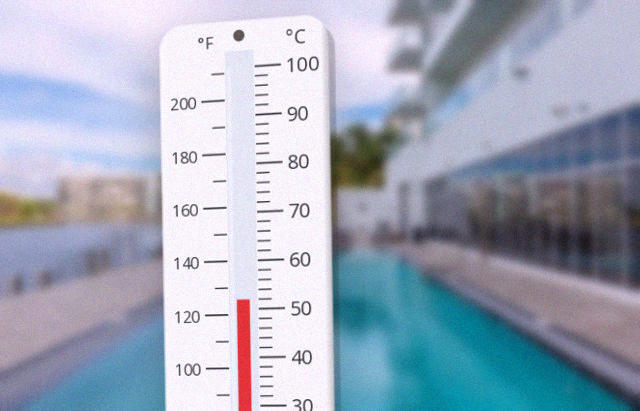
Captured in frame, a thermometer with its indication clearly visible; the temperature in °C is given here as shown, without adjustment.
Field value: 52 °C
